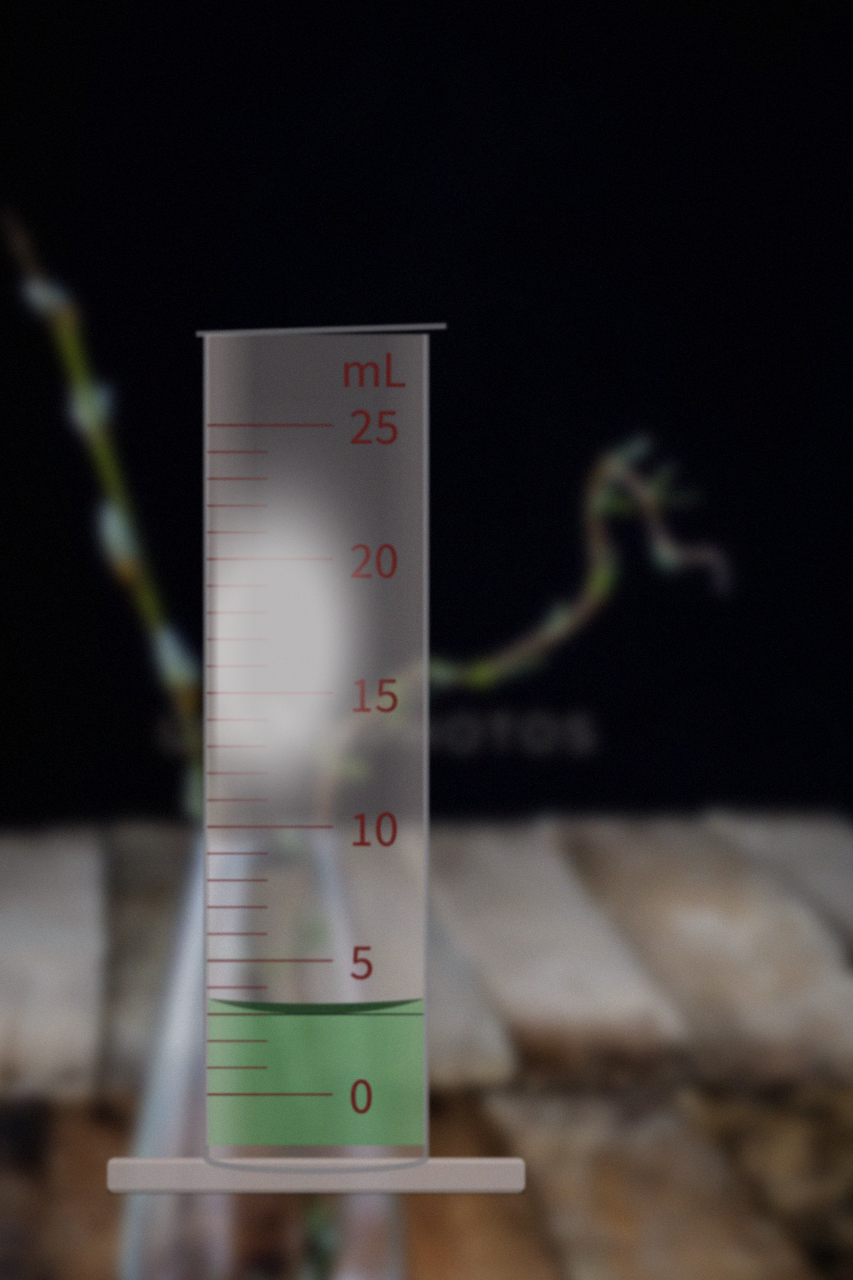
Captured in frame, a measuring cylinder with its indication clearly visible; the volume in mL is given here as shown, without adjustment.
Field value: 3 mL
